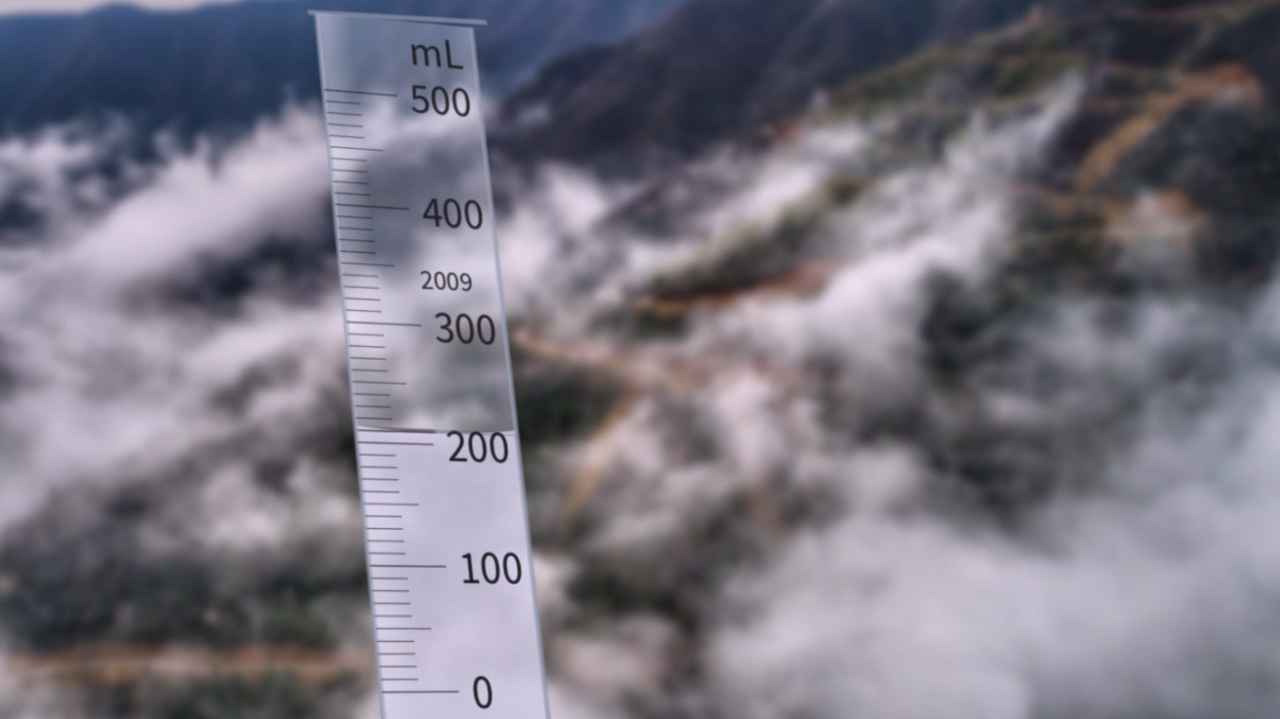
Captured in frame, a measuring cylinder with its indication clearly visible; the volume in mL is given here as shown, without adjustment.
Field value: 210 mL
